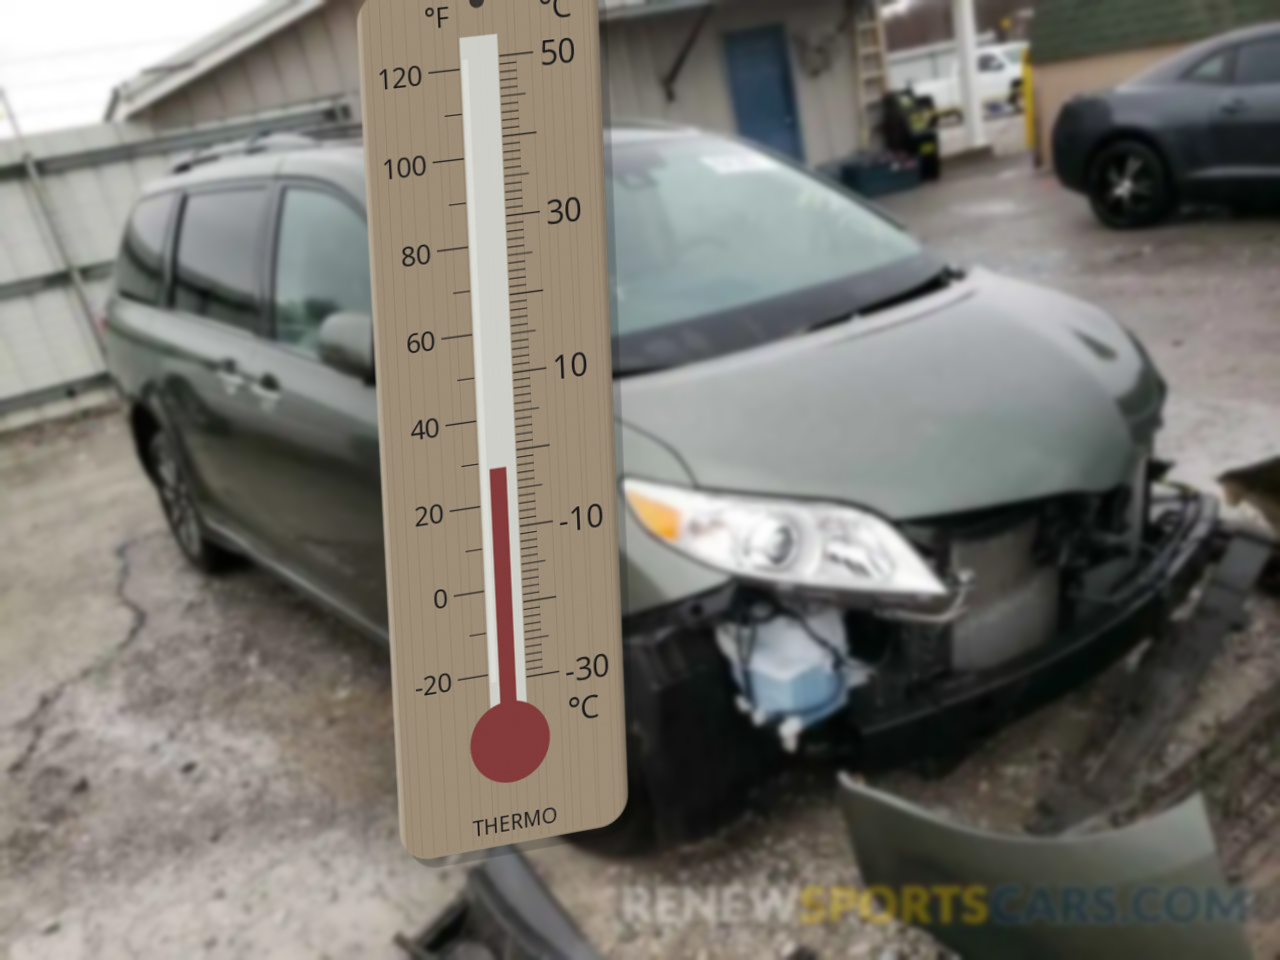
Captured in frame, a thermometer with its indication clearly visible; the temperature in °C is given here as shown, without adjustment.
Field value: -2 °C
